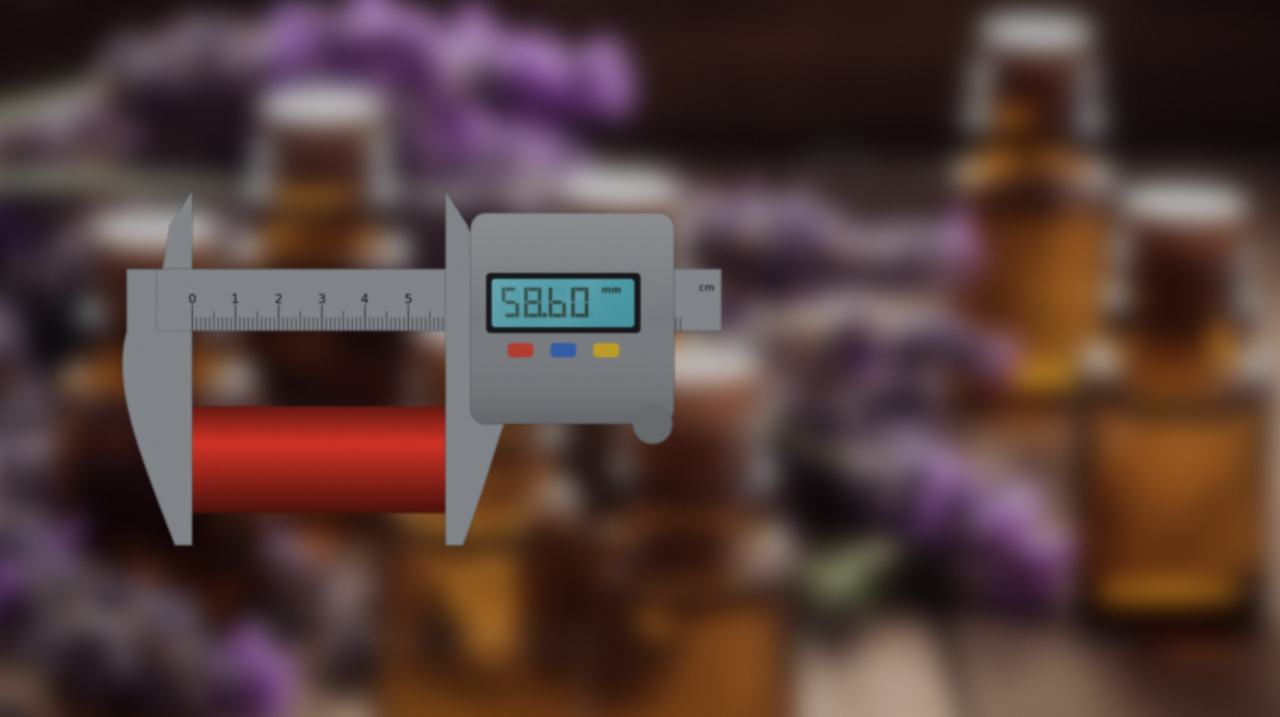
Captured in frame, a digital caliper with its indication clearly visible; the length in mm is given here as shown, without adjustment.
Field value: 58.60 mm
